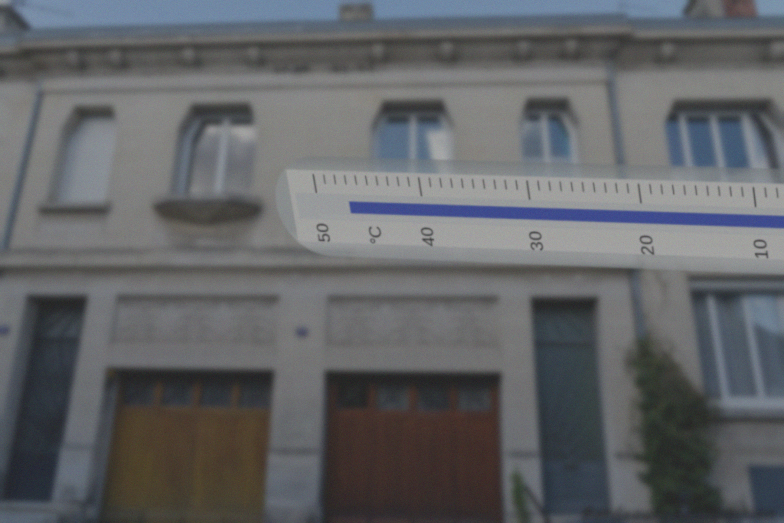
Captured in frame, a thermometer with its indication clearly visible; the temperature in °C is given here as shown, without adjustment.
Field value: 47 °C
